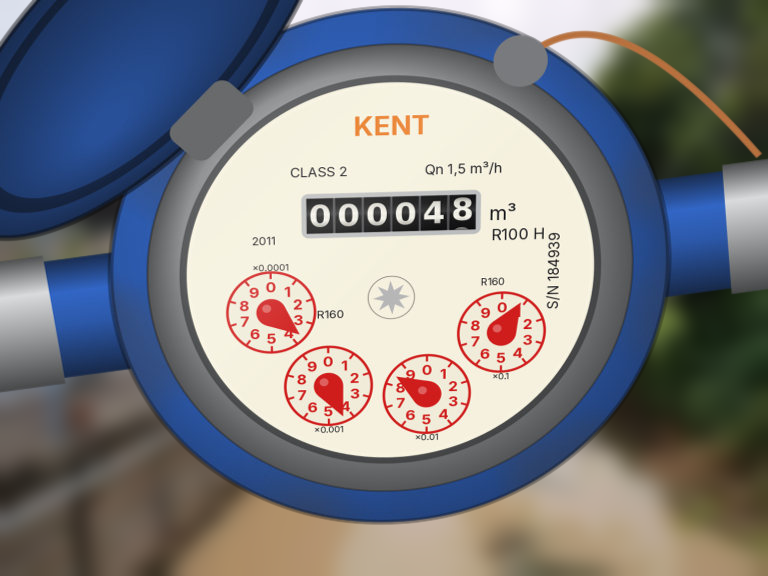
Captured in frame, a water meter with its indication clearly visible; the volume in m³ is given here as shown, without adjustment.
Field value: 48.0843 m³
